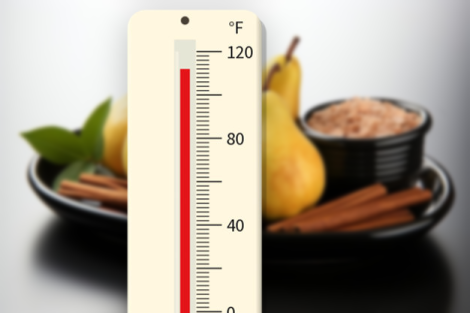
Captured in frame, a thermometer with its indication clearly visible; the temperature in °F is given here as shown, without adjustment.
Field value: 112 °F
